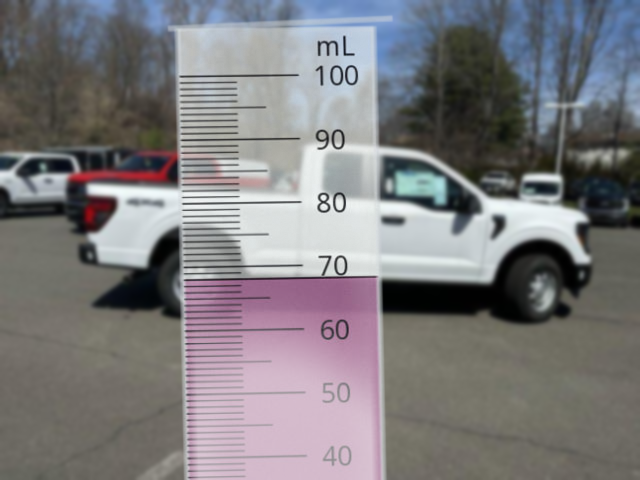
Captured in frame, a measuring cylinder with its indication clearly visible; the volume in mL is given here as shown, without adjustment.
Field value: 68 mL
